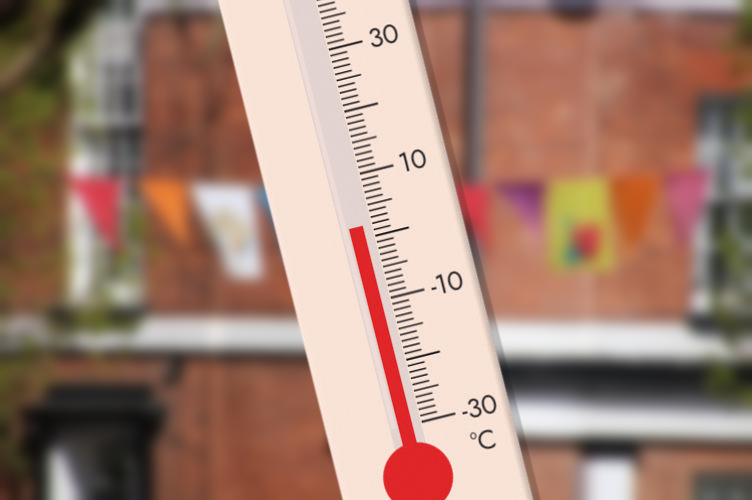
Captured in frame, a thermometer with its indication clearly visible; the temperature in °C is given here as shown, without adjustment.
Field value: 2 °C
